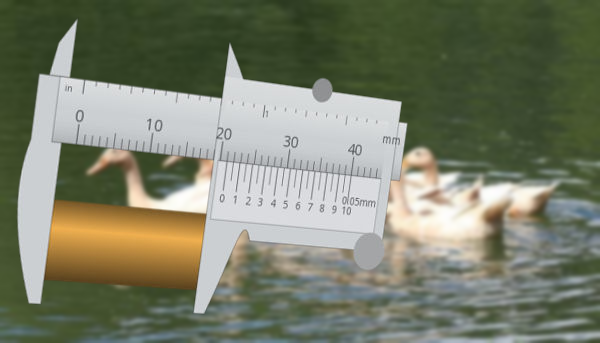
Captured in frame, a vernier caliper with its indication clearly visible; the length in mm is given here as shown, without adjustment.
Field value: 21.0 mm
